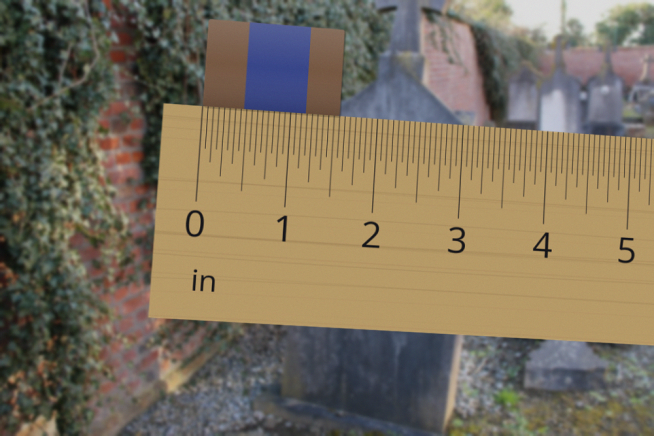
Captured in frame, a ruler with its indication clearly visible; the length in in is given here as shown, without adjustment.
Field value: 1.5625 in
